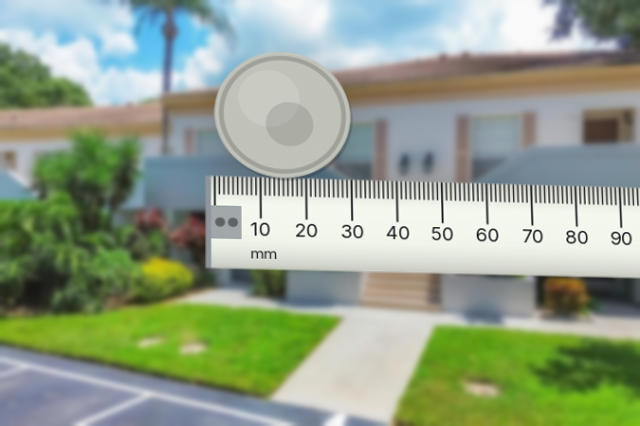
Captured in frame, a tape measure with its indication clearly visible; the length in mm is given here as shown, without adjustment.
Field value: 30 mm
